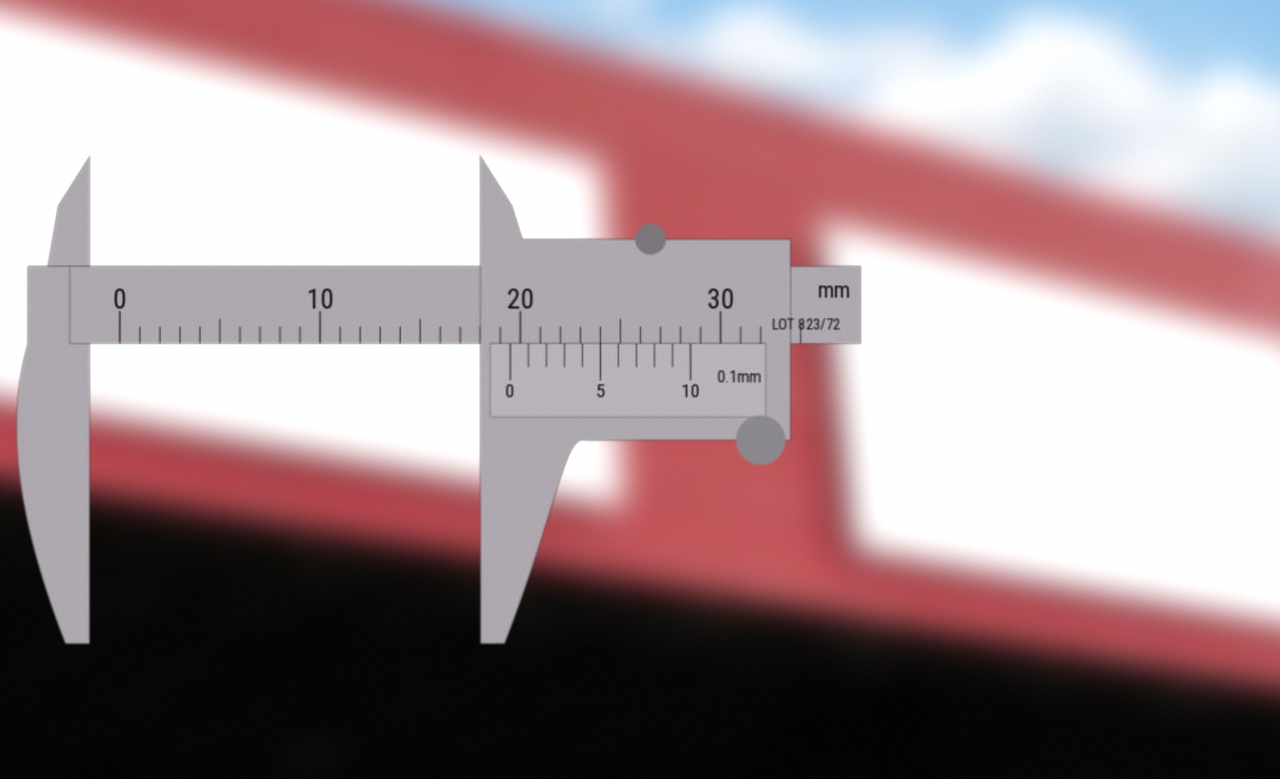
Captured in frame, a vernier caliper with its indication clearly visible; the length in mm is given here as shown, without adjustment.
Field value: 19.5 mm
